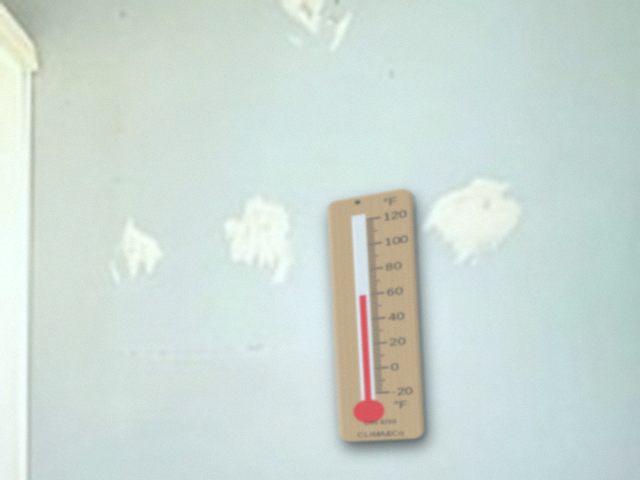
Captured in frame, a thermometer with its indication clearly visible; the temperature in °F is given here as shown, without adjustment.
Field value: 60 °F
